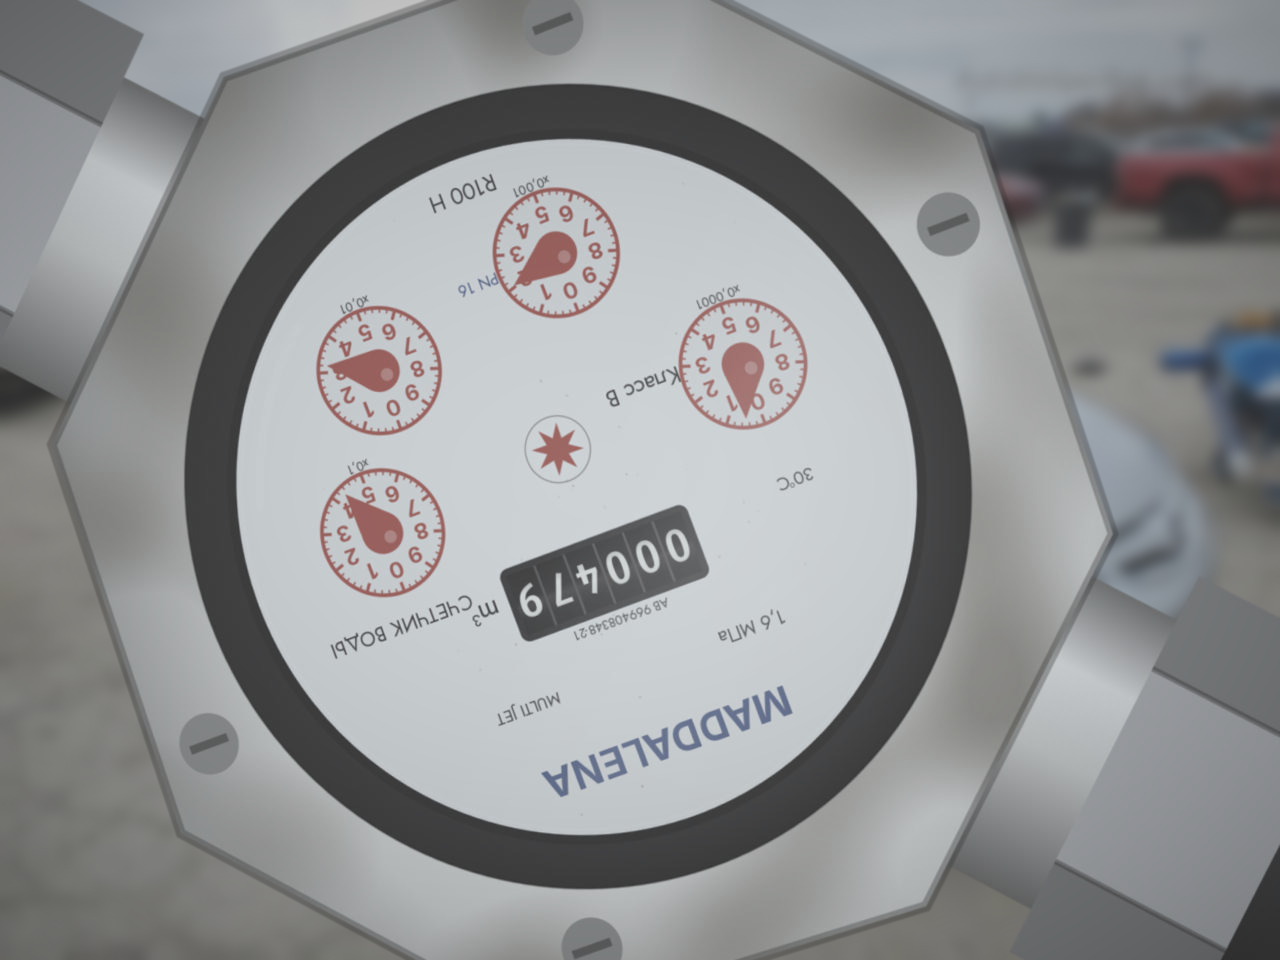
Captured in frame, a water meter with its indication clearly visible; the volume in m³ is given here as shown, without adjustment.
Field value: 479.4320 m³
